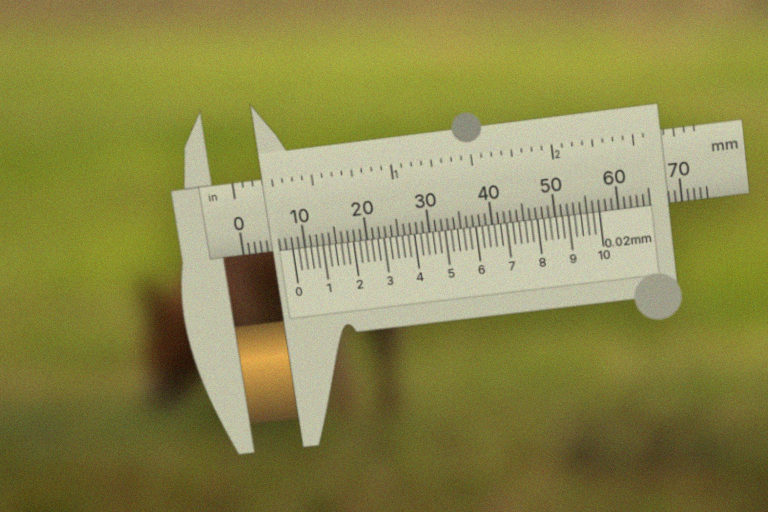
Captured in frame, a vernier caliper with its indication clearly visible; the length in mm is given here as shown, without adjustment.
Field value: 8.0 mm
